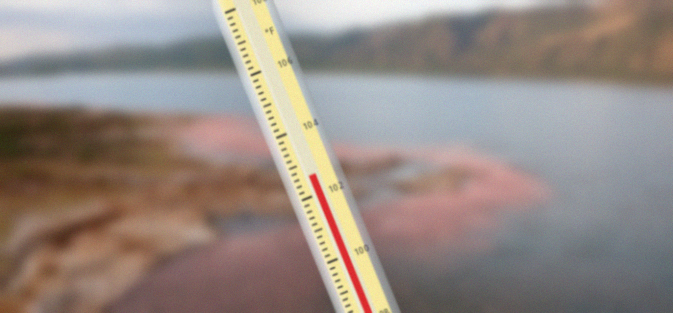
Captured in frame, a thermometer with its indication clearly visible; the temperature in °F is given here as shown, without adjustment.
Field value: 102.6 °F
